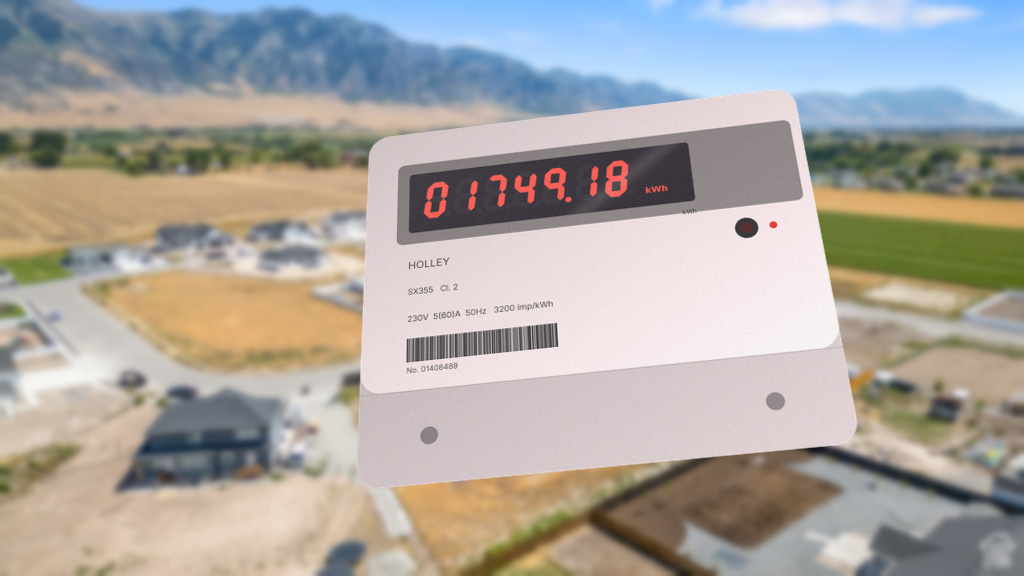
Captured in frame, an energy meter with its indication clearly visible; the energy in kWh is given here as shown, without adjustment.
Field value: 1749.18 kWh
